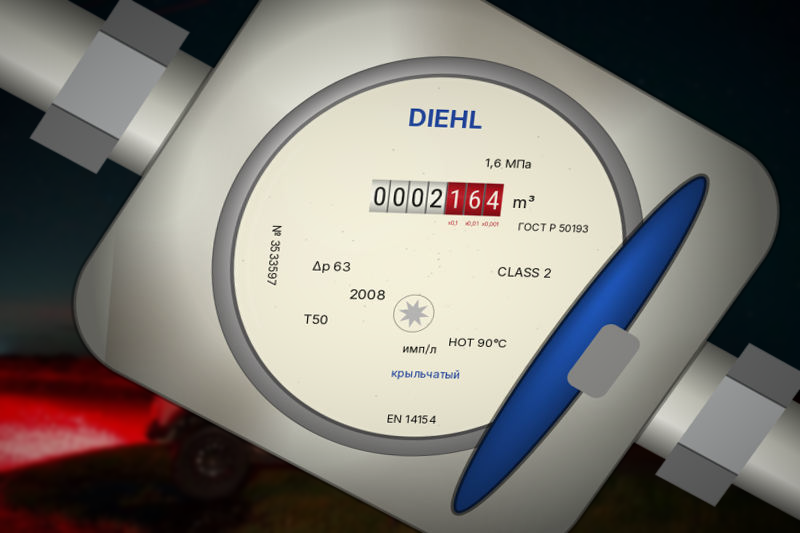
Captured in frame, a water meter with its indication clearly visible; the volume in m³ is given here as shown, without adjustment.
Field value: 2.164 m³
